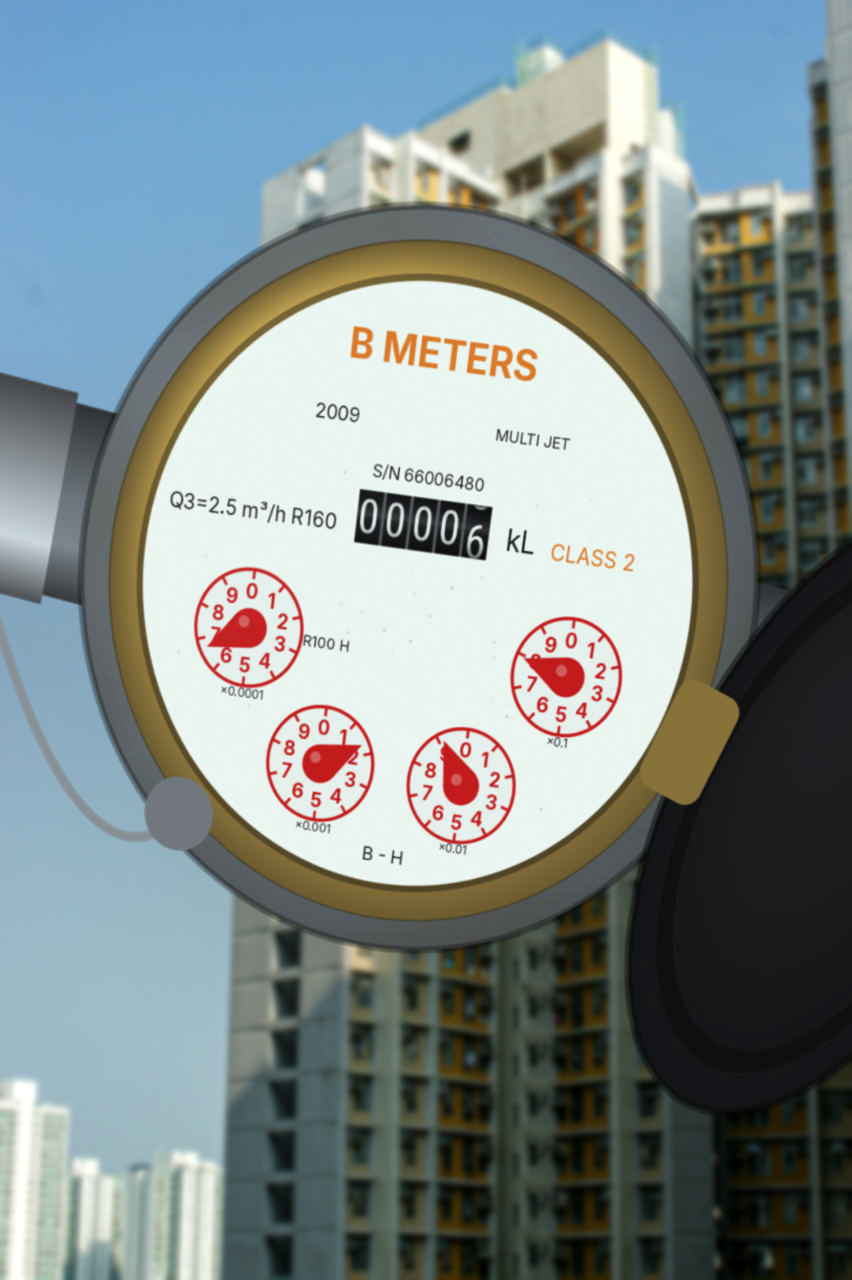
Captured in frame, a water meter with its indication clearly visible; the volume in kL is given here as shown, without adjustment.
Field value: 5.7916 kL
